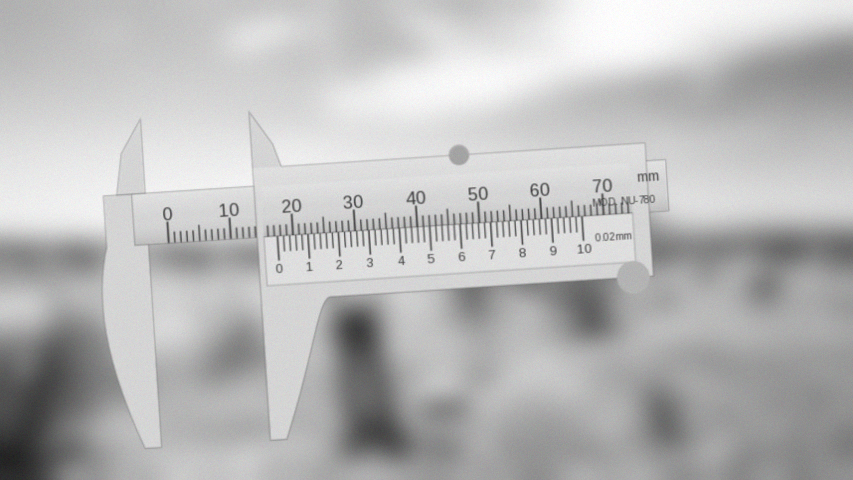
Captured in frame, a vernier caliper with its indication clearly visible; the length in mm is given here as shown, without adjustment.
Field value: 17.5 mm
